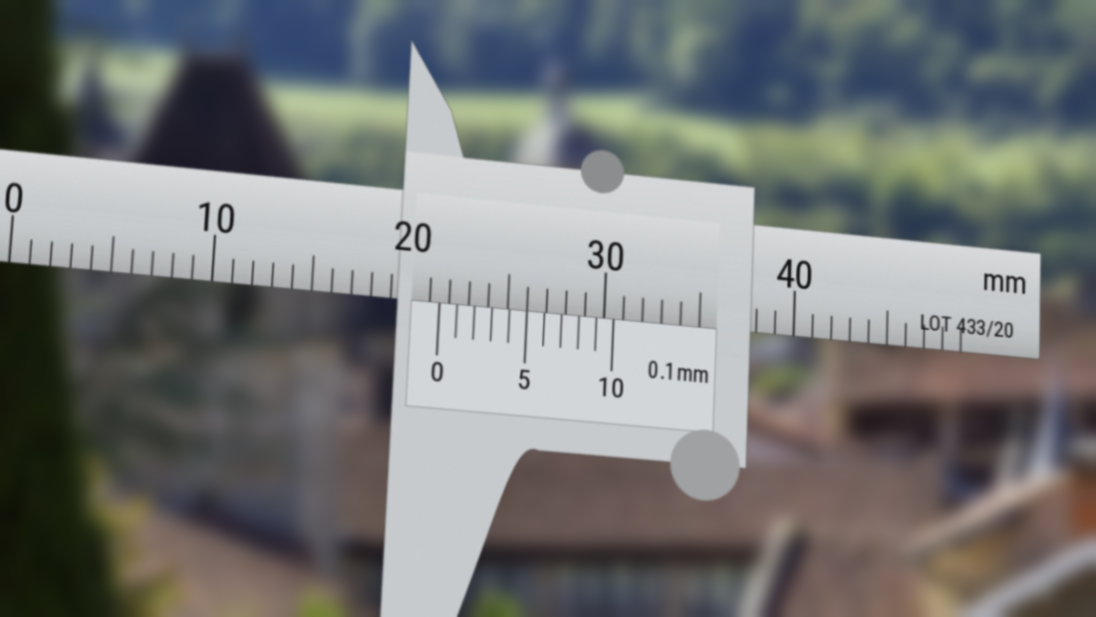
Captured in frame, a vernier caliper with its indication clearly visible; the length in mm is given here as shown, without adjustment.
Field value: 21.5 mm
